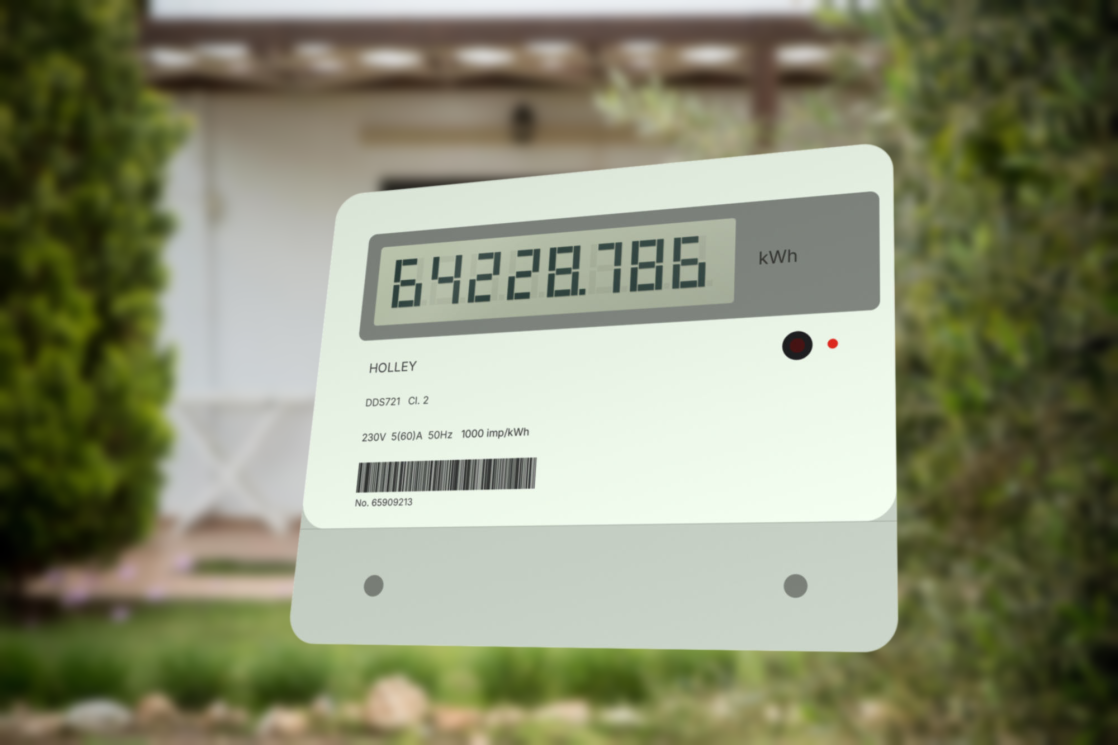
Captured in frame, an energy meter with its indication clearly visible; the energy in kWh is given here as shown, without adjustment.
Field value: 64228.786 kWh
